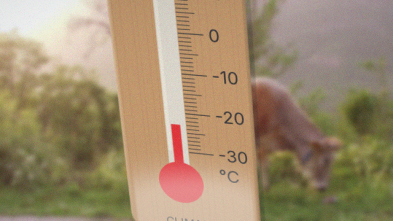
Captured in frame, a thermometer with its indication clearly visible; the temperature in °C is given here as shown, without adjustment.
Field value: -23 °C
